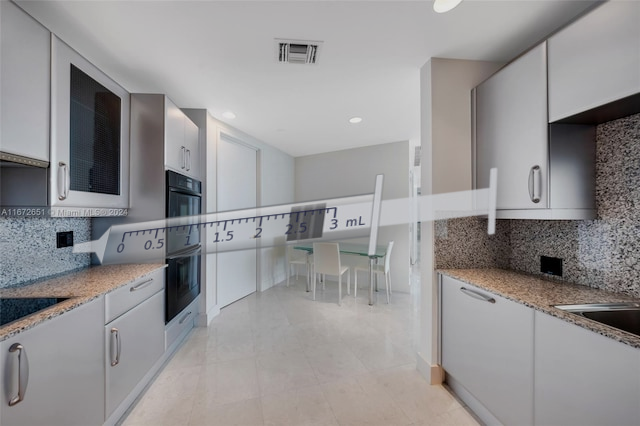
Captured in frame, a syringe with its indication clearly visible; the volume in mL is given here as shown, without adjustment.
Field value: 2.4 mL
